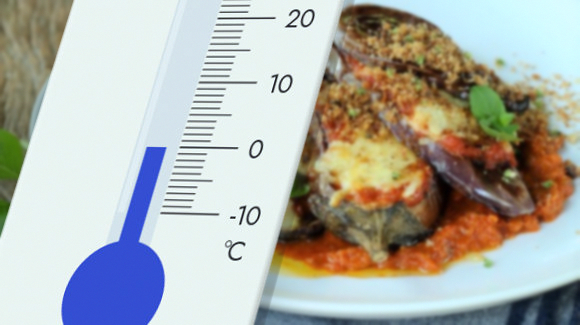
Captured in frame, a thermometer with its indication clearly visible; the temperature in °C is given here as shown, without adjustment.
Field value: 0 °C
